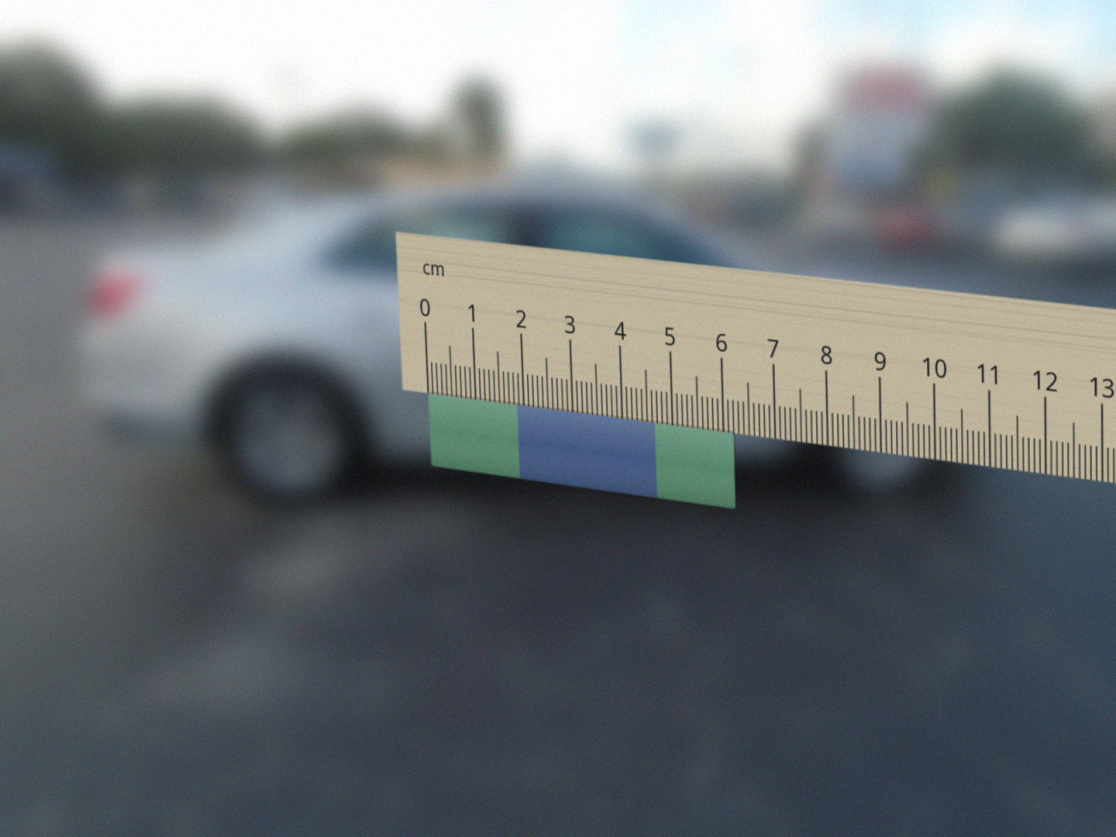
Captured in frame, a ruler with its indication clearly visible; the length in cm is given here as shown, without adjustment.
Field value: 6.2 cm
